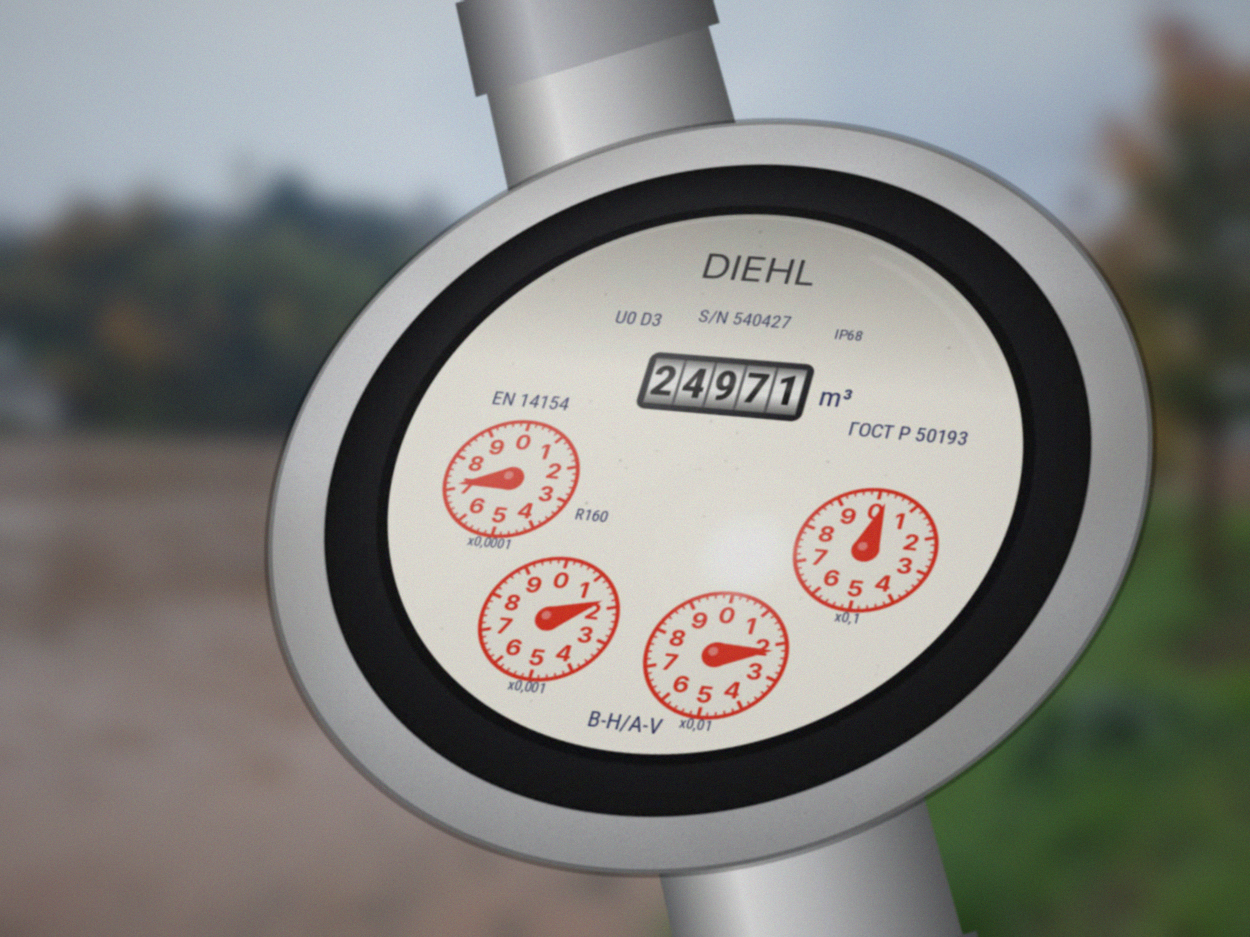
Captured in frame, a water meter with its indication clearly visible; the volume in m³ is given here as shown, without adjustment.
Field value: 24971.0217 m³
